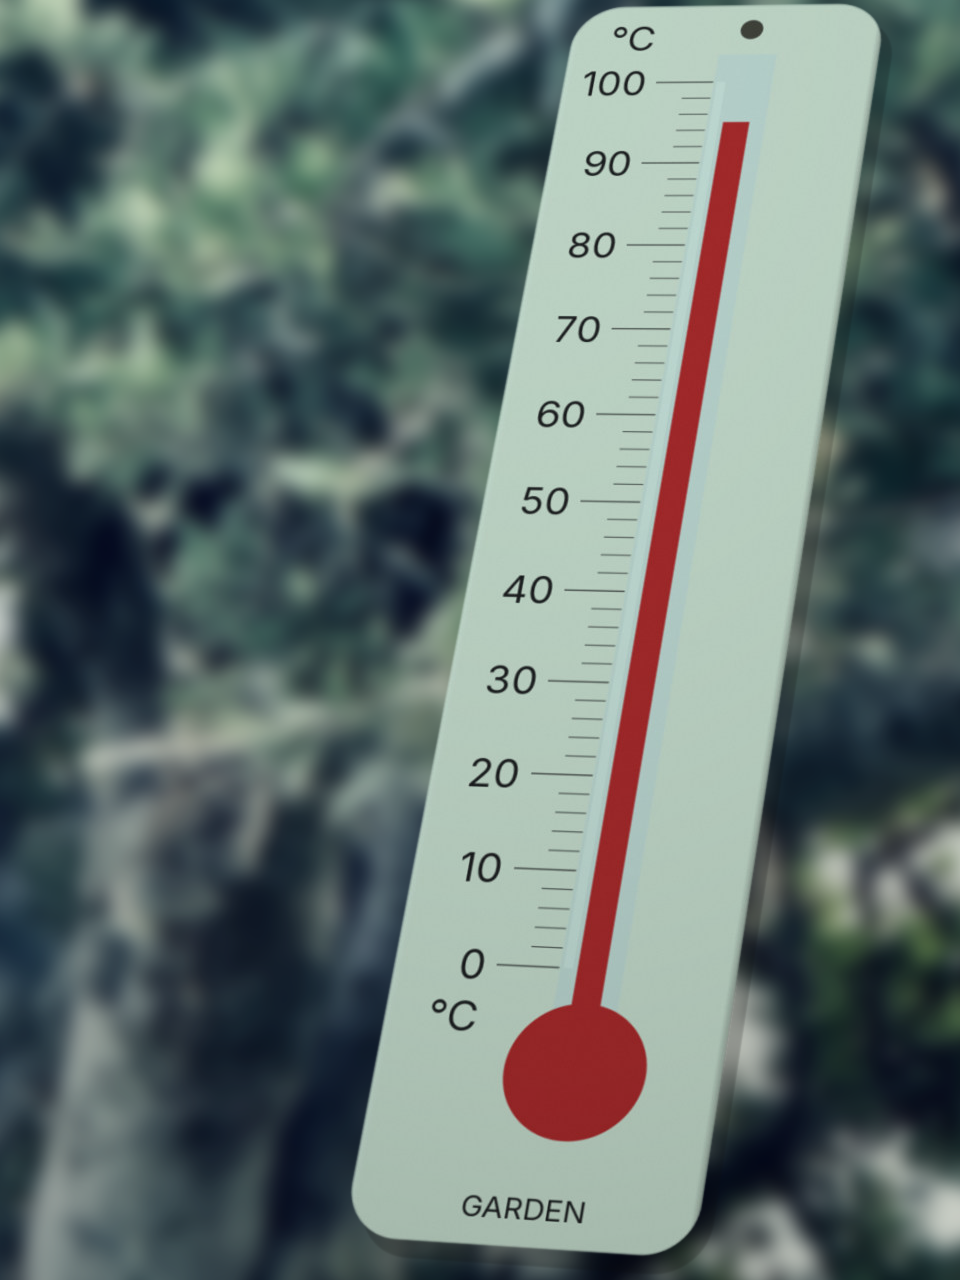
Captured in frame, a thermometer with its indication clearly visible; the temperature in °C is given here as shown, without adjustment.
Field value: 95 °C
